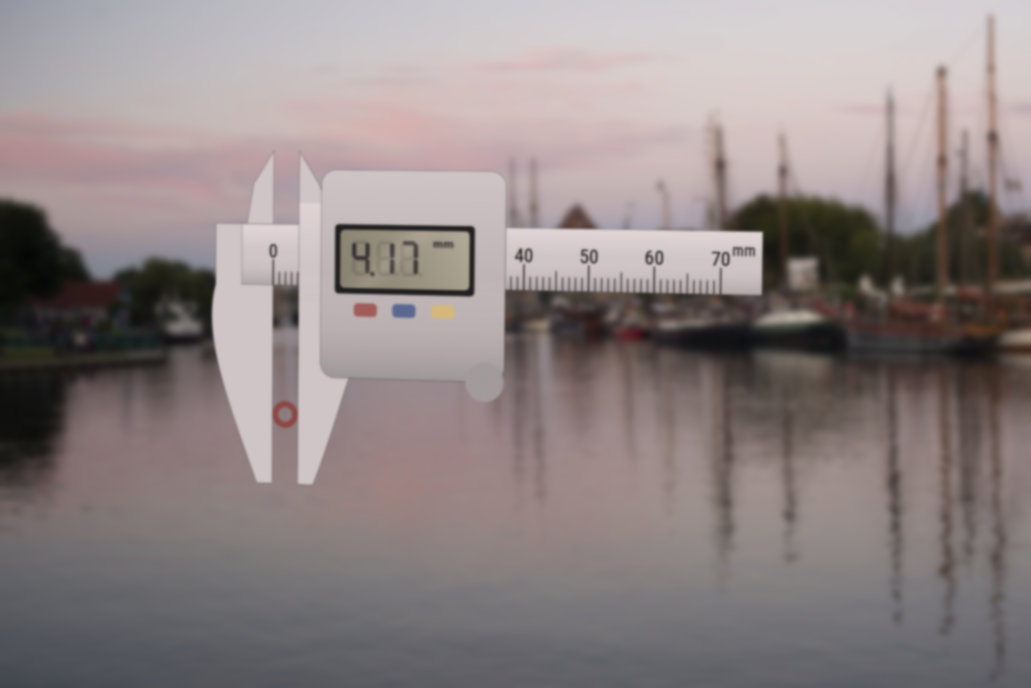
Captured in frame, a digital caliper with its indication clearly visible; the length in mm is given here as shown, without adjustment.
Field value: 4.17 mm
